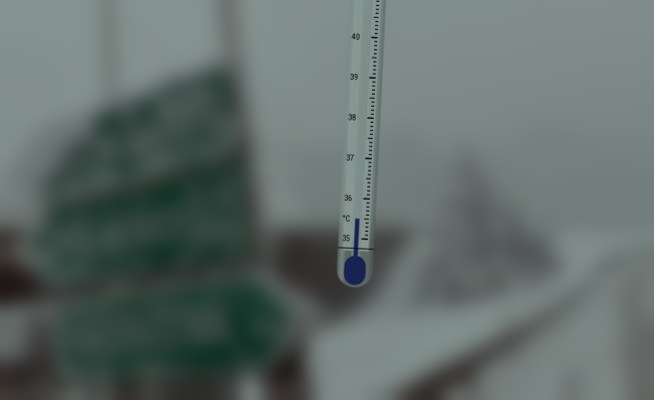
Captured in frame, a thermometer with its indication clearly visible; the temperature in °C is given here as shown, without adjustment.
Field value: 35.5 °C
